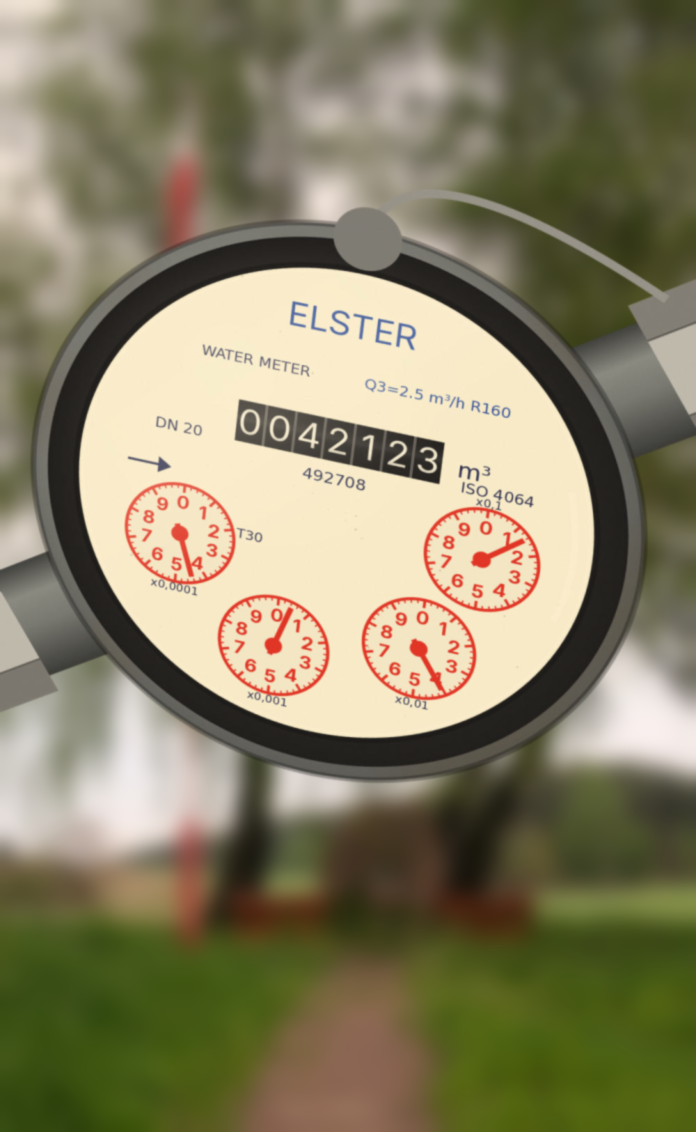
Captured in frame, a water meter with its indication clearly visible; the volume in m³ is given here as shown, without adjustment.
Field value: 42123.1404 m³
